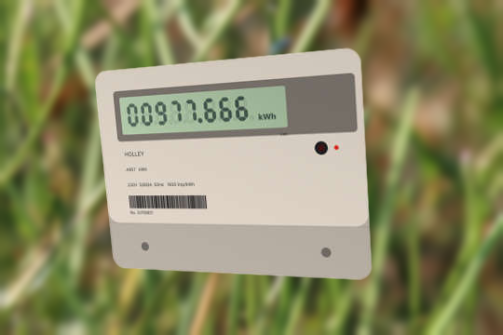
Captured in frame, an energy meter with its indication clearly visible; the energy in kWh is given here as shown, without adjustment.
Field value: 977.666 kWh
